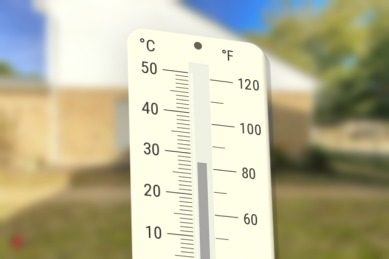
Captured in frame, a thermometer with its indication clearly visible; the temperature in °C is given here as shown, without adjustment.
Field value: 28 °C
